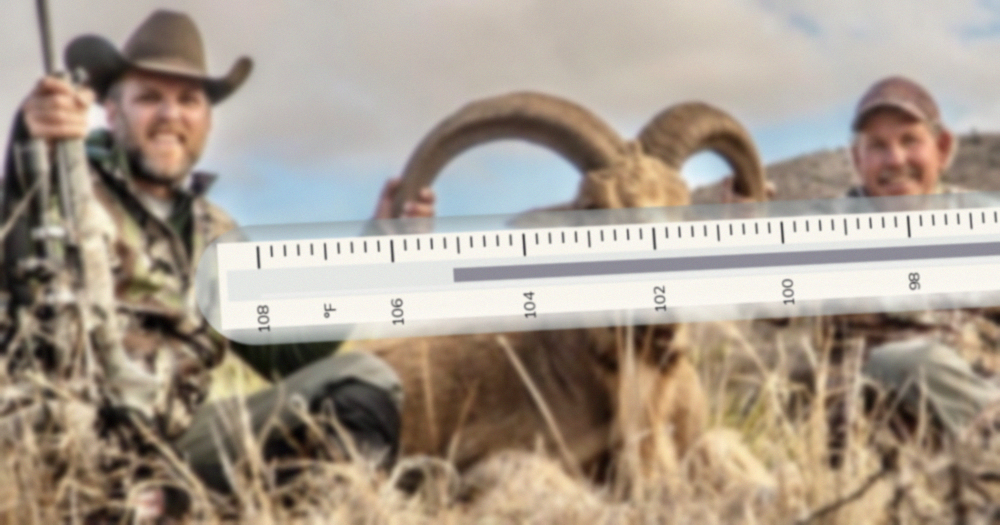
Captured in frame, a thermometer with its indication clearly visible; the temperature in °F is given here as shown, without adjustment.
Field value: 105.1 °F
